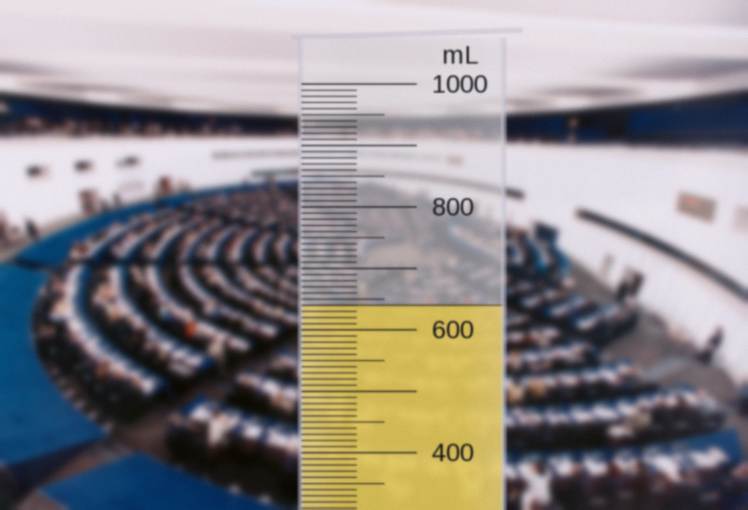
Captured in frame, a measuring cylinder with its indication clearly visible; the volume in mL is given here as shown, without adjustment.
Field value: 640 mL
